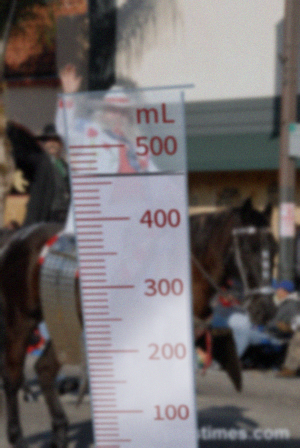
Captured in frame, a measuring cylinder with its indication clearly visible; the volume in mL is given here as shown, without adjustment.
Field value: 460 mL
